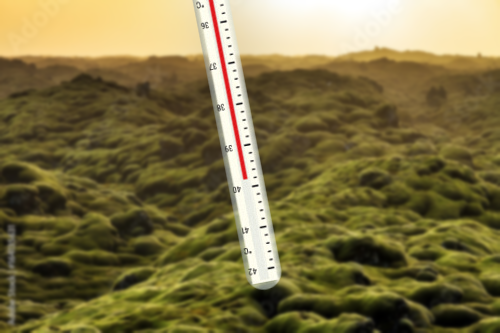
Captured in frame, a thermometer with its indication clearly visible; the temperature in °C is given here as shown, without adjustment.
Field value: 39.8 °C
